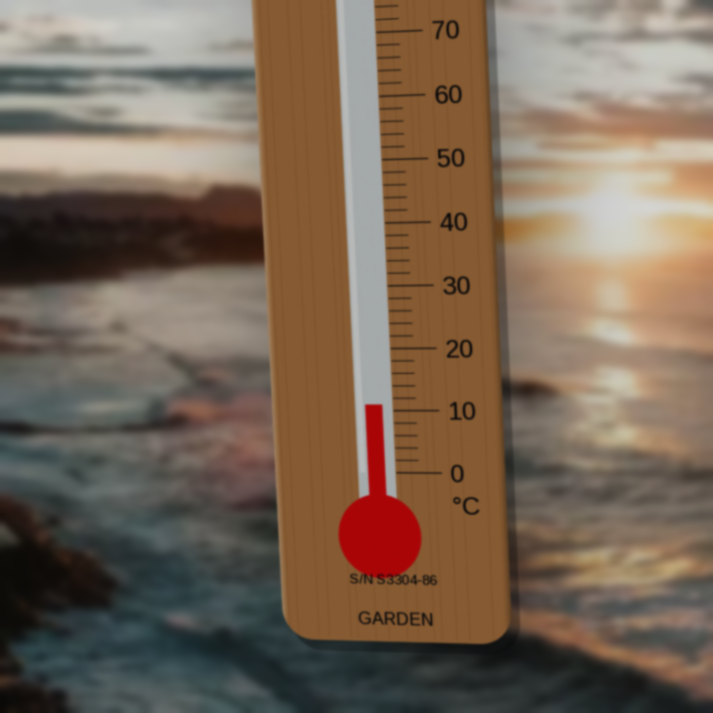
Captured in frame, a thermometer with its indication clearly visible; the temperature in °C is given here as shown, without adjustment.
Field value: 11 °C
